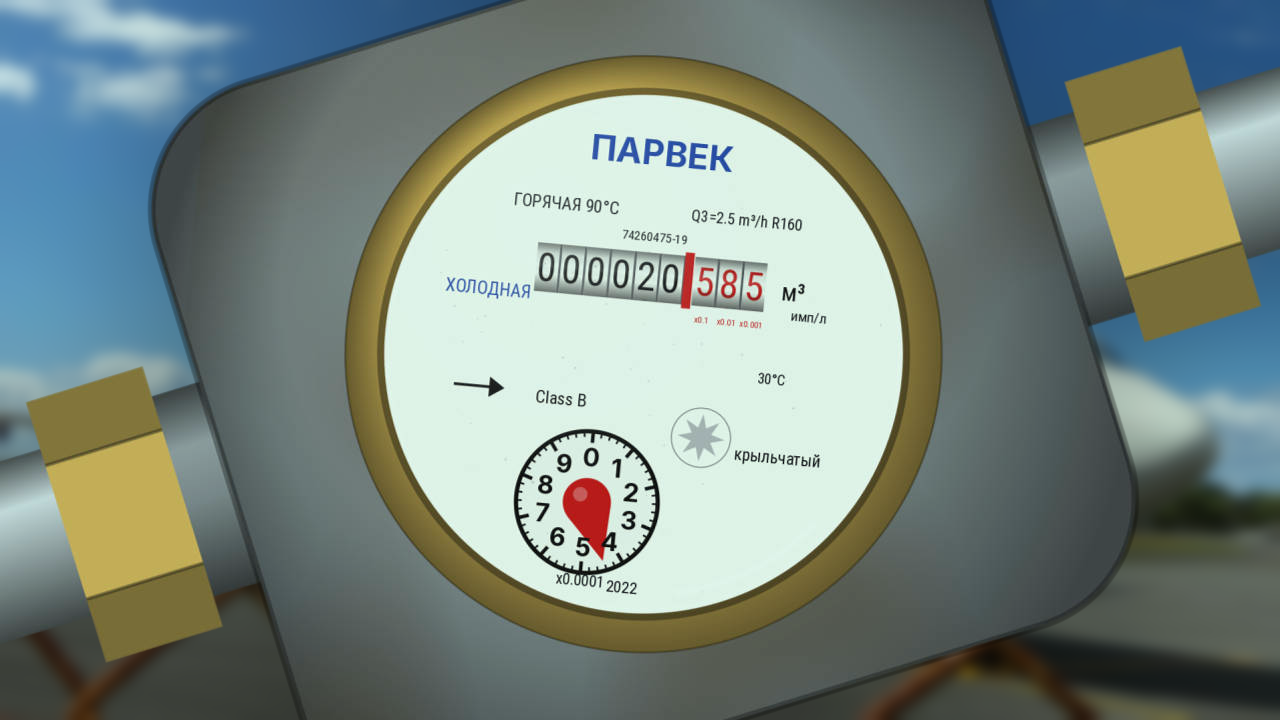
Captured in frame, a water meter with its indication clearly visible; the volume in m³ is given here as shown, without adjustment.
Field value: 20.5854 m³
